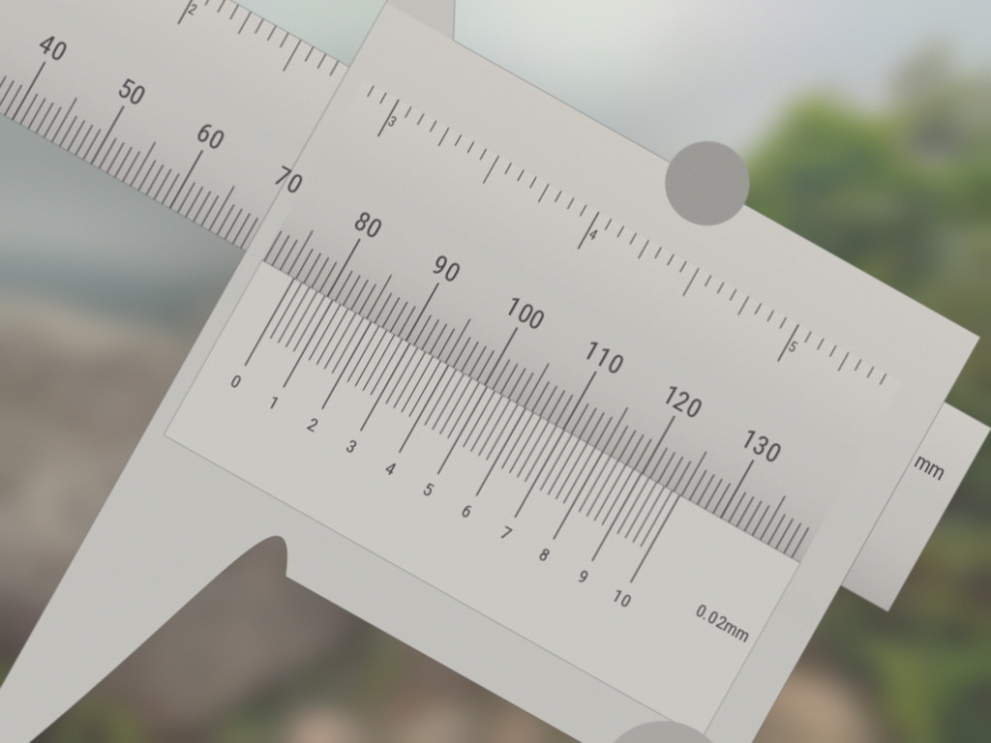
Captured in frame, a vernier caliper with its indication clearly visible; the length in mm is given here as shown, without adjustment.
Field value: 75.8 mm
